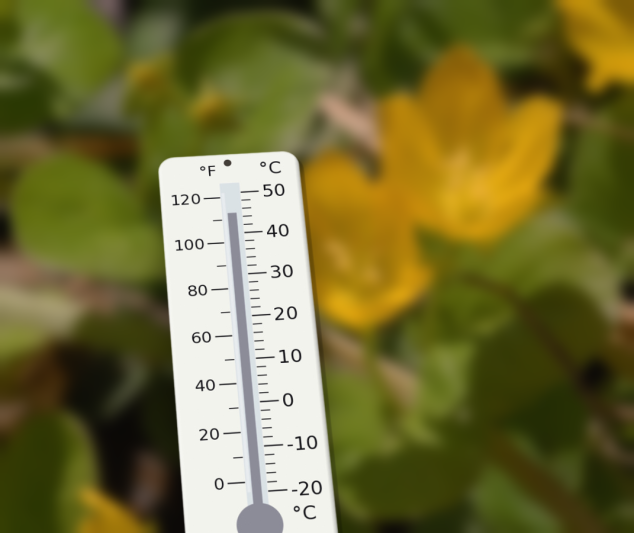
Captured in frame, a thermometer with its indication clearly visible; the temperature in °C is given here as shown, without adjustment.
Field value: 45 °C
